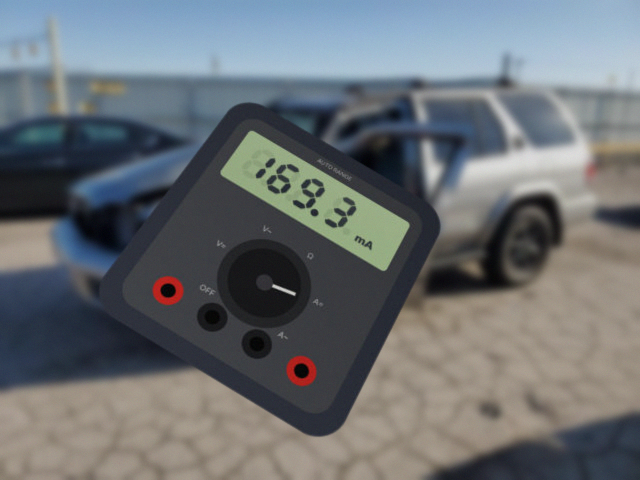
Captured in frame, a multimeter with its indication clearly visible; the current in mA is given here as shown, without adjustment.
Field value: 169.3 mA
